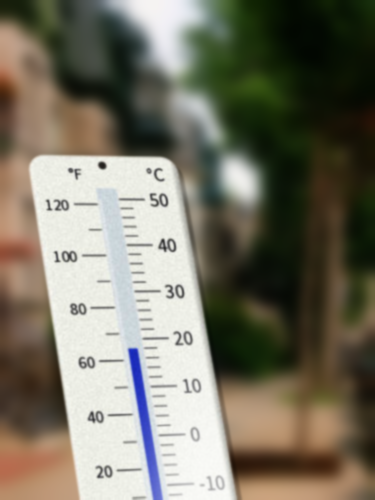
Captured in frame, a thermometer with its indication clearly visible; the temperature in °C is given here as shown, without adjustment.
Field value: 18 °C
